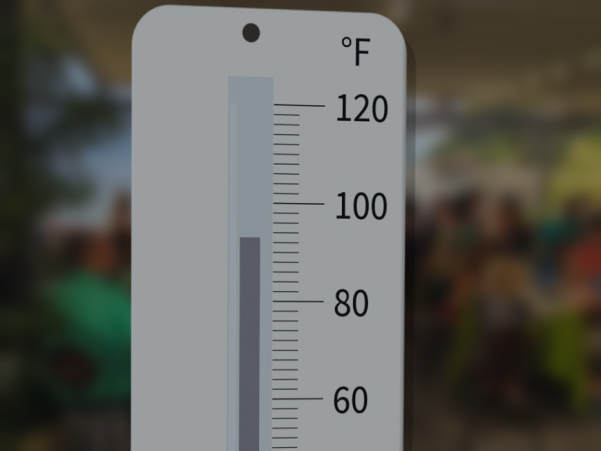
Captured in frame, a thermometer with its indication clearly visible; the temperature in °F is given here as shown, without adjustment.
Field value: 93 °F
